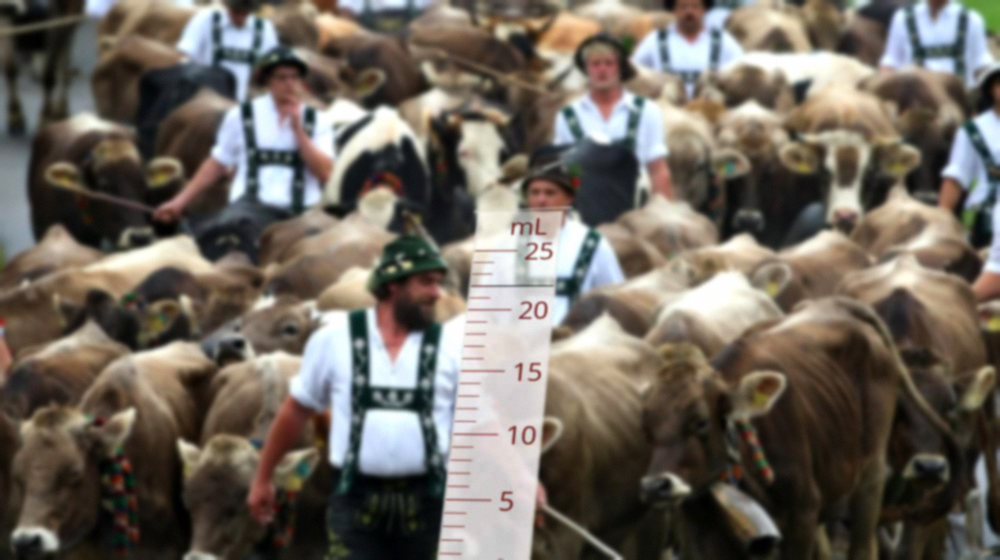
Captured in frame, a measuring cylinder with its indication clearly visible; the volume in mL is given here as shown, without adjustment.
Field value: 22 mL
